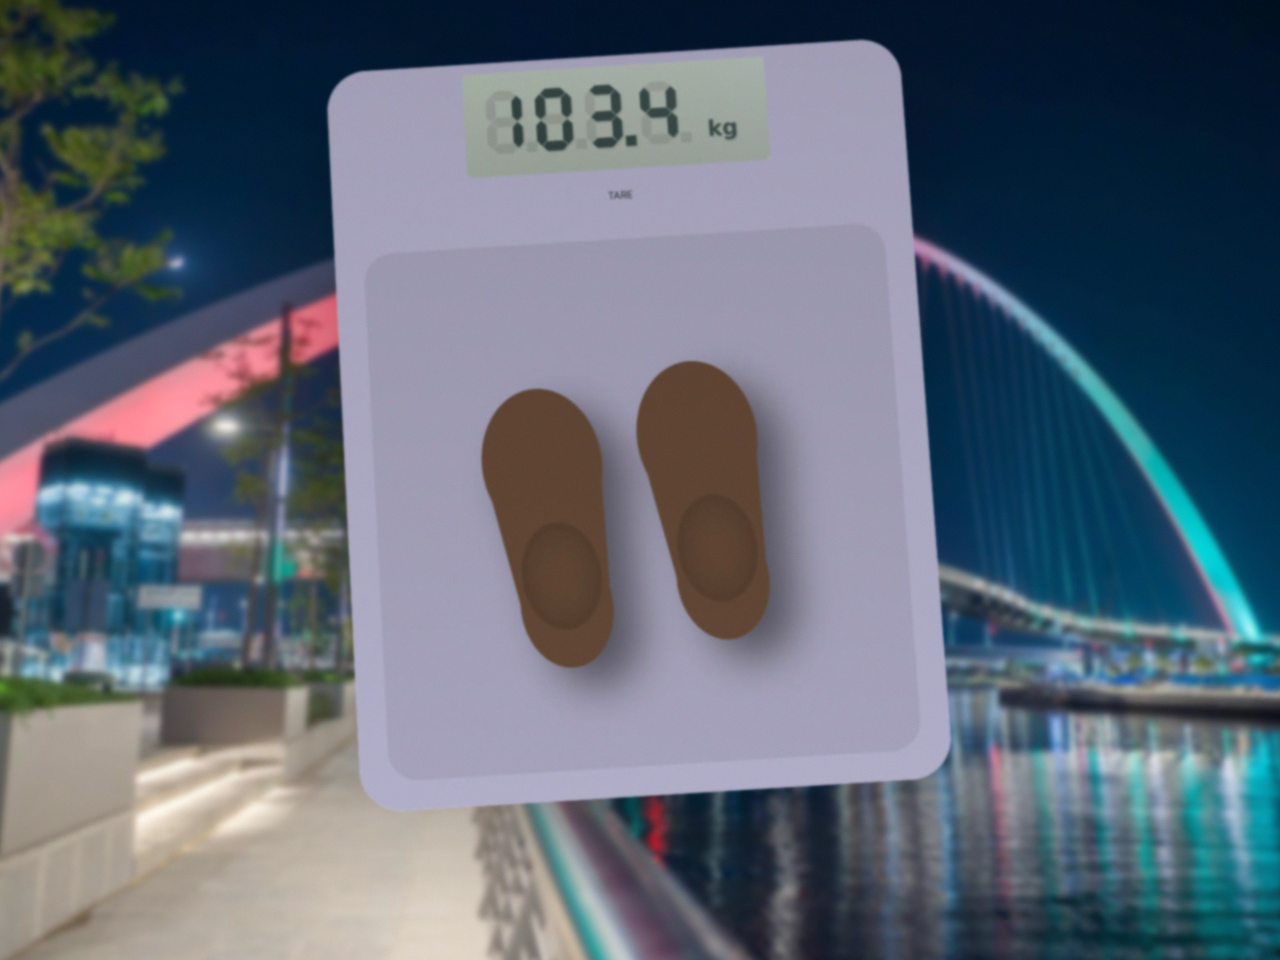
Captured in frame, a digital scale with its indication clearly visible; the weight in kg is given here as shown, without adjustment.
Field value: 103.4 kg
